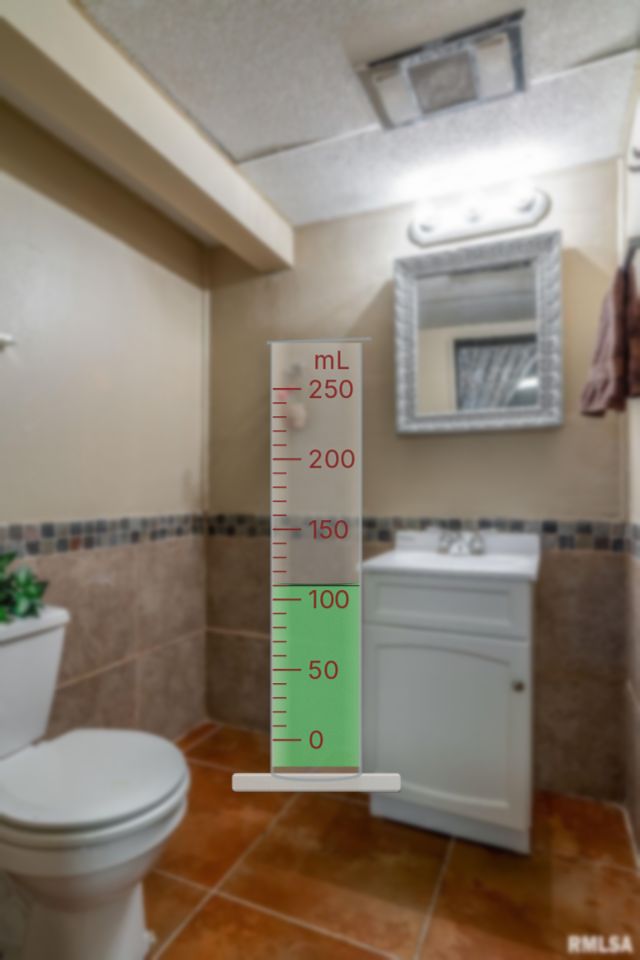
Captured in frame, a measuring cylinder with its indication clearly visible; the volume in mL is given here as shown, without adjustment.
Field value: 110 mL
